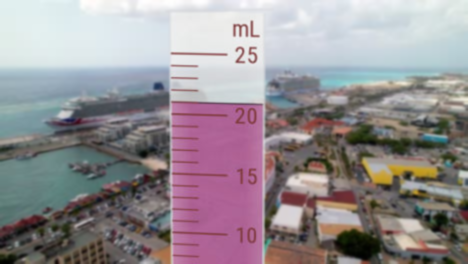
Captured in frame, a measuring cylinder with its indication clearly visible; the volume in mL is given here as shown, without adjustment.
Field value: 21 mL
